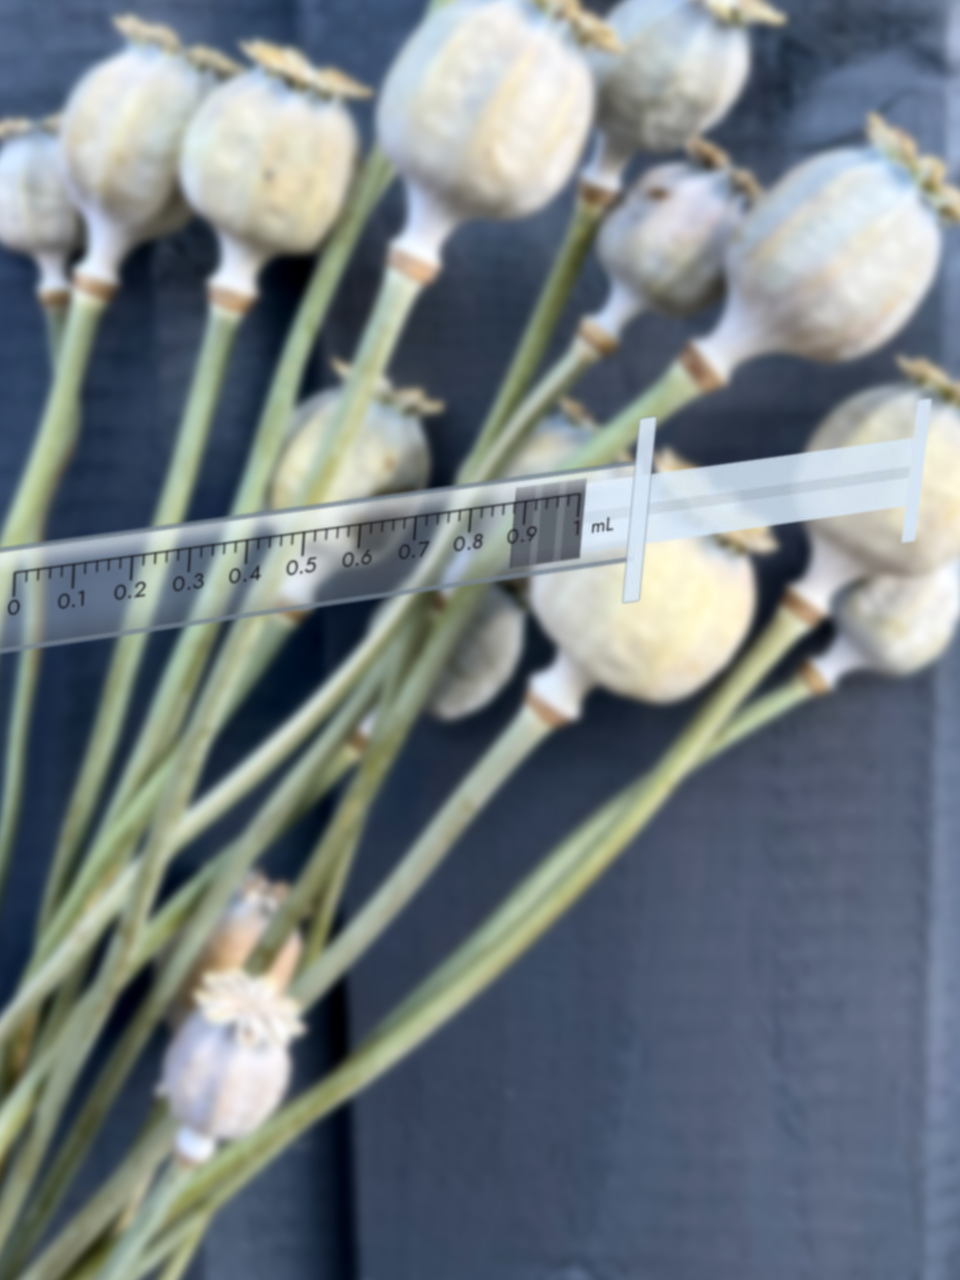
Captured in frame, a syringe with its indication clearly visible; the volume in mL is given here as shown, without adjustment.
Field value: 0.88 mL
